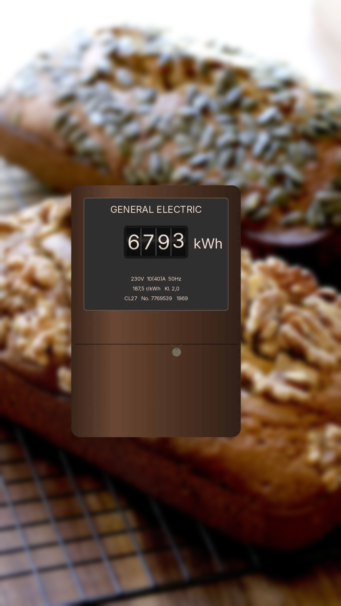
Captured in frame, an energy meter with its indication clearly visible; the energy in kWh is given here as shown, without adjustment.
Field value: 6793 kWh
